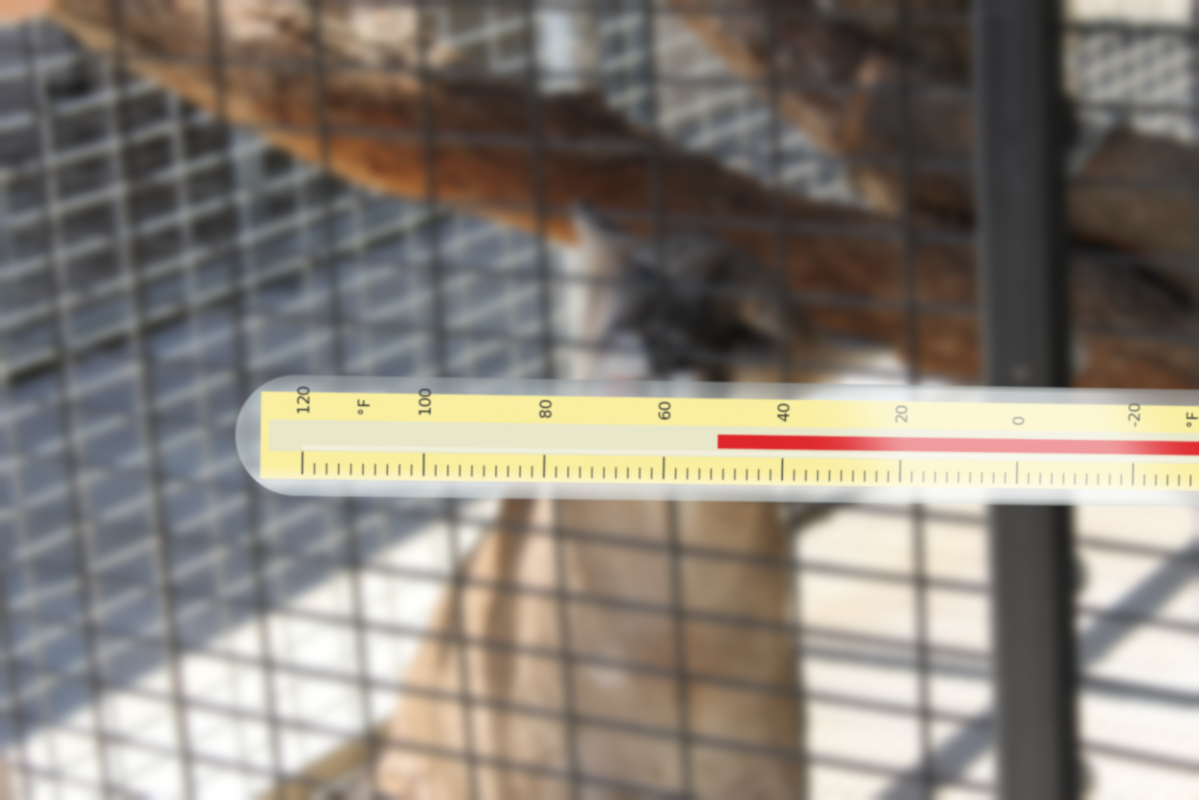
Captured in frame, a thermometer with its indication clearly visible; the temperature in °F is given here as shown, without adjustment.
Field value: 51 °F
